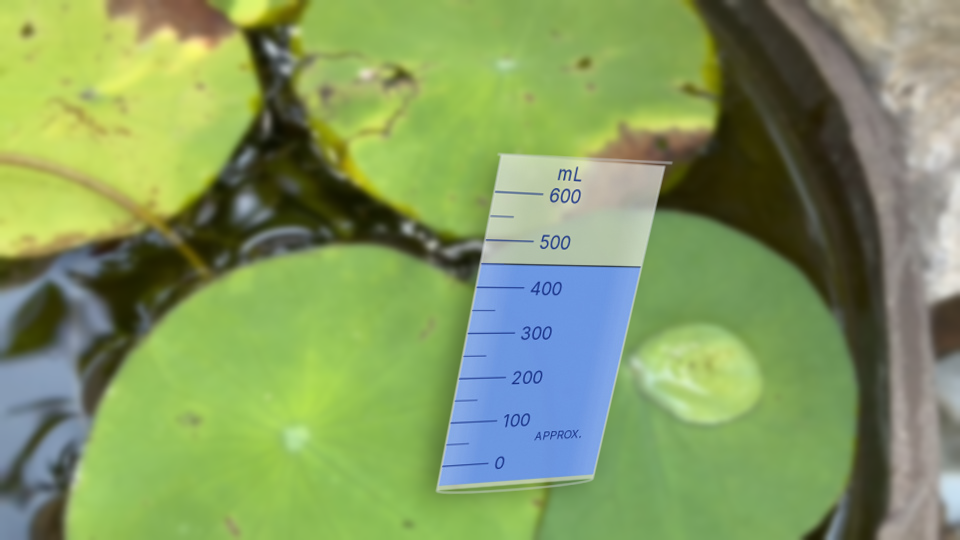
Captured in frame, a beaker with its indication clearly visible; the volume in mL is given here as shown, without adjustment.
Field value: 450 mL
